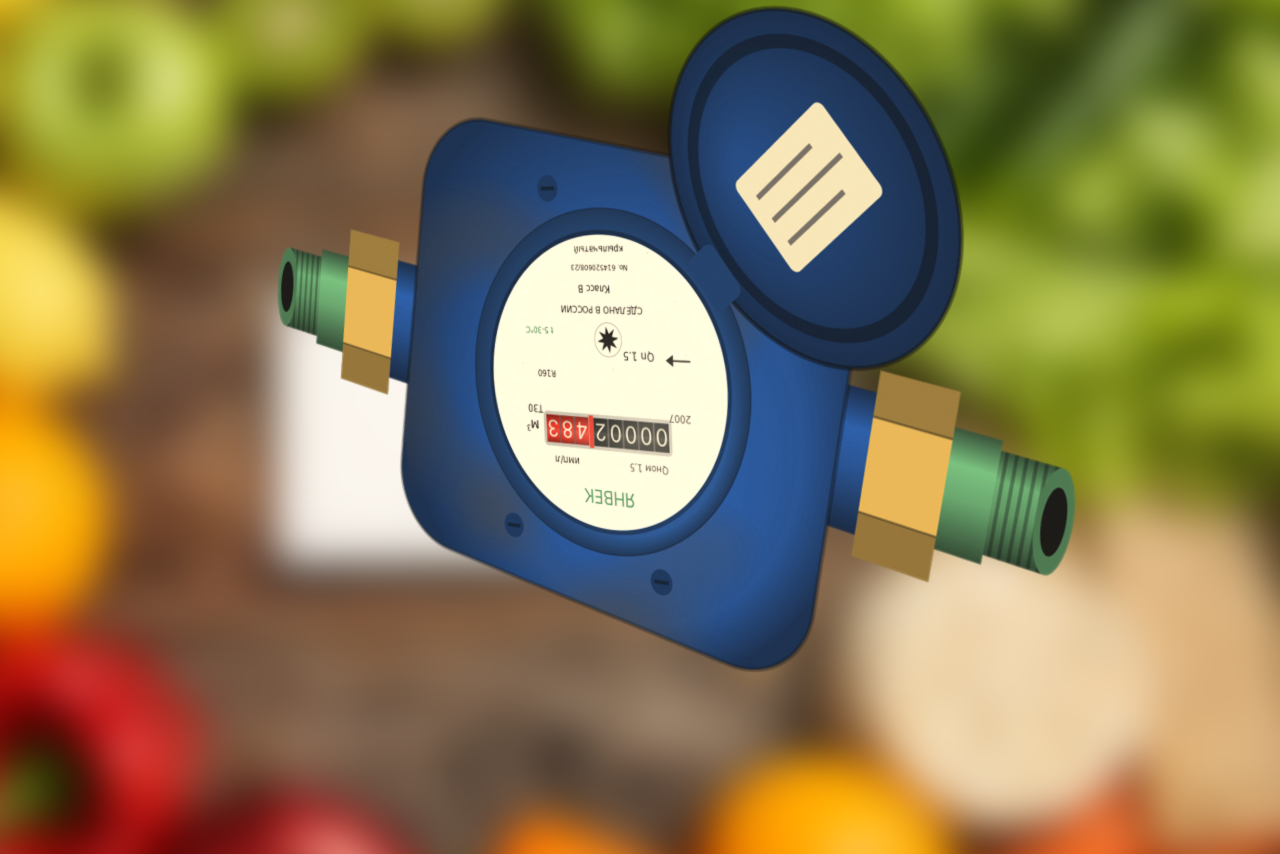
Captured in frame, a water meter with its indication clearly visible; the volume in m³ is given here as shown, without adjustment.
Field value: 2.483 m³
